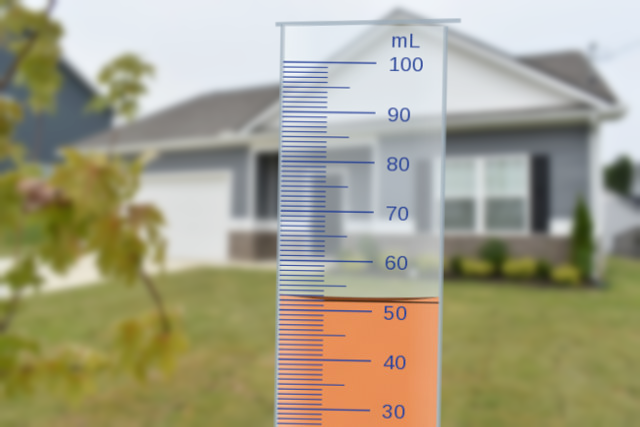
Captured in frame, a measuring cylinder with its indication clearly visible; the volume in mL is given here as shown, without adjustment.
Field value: 52 mL
